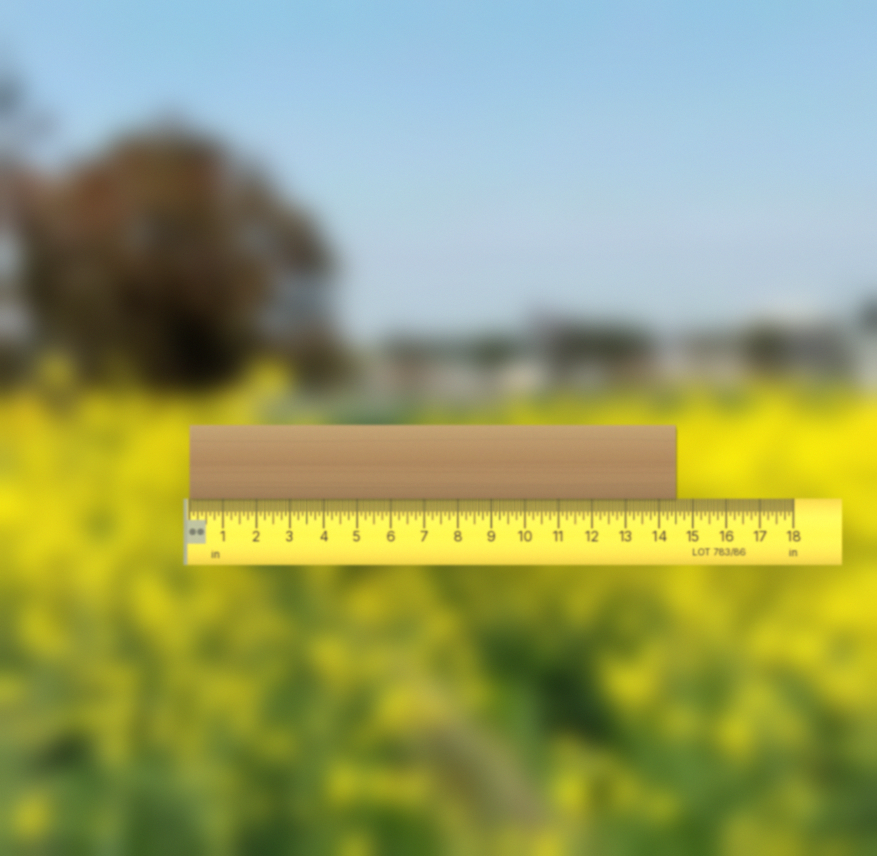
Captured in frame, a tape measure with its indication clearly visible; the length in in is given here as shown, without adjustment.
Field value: 14.5 in
